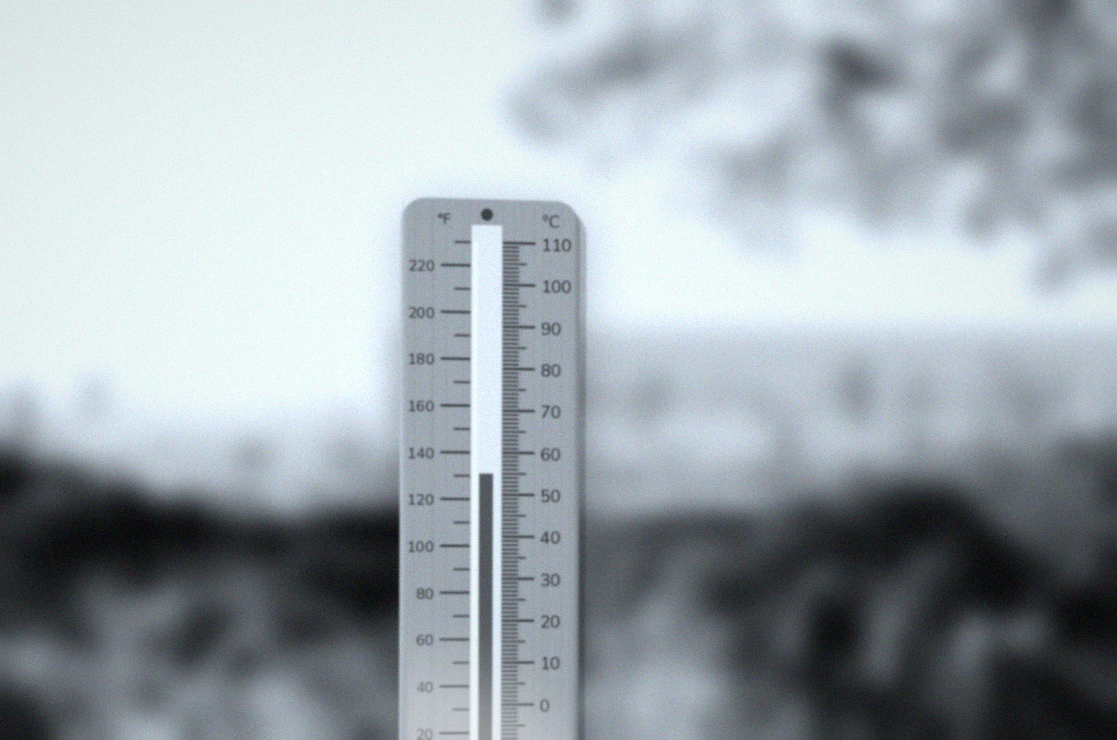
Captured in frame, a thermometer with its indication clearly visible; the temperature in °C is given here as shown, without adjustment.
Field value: 55 °C
